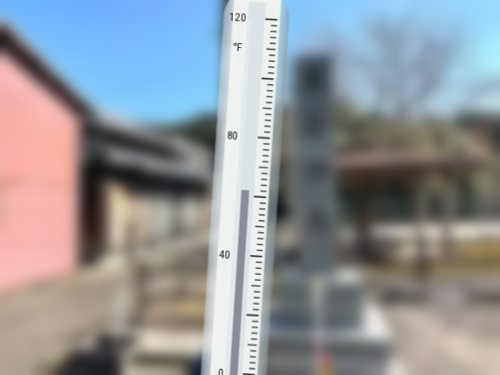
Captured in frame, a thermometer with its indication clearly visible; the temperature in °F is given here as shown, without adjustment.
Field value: 62 °F
